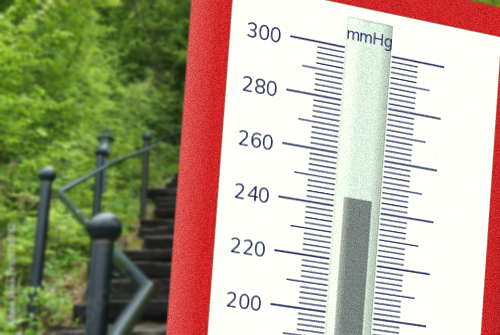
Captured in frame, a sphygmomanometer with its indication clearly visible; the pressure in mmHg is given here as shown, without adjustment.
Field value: 244 mmHg
